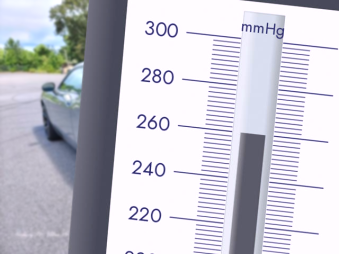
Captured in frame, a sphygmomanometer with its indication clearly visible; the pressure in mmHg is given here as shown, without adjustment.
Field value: 260 mmHg
